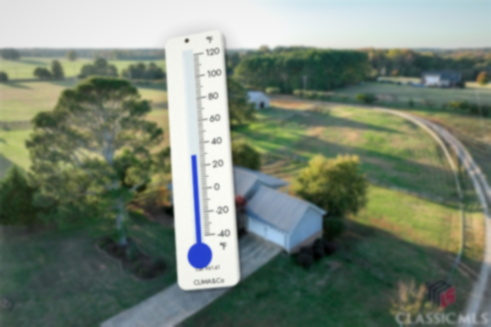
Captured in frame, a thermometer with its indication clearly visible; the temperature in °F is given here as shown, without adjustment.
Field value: 30 °F
